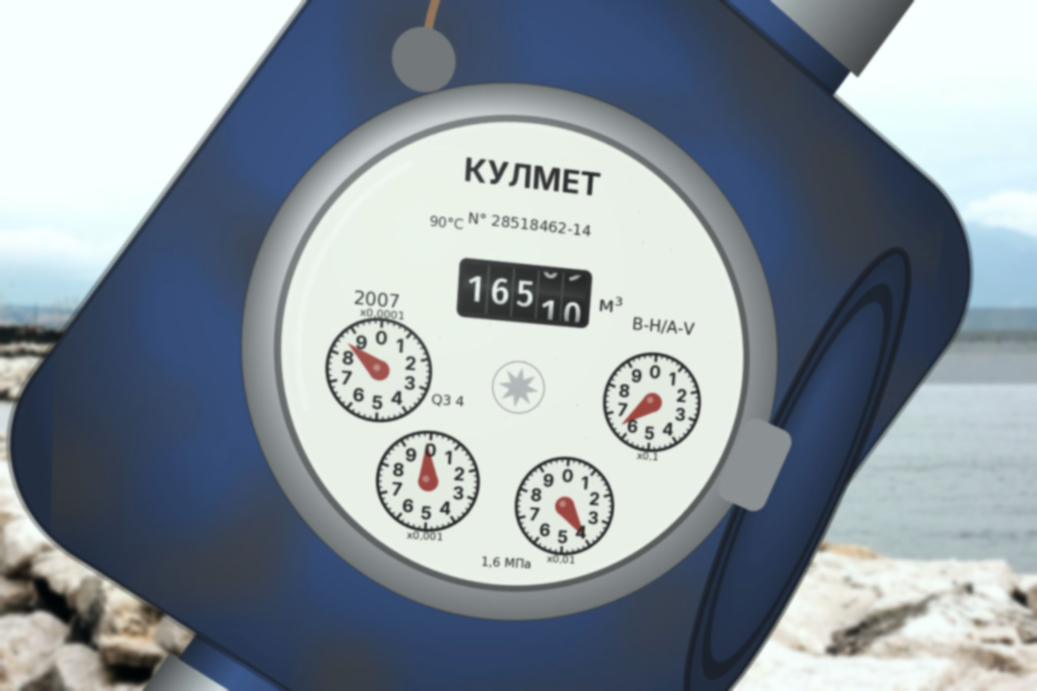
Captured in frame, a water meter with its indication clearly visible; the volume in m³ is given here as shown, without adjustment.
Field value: 16509.6398 m³
